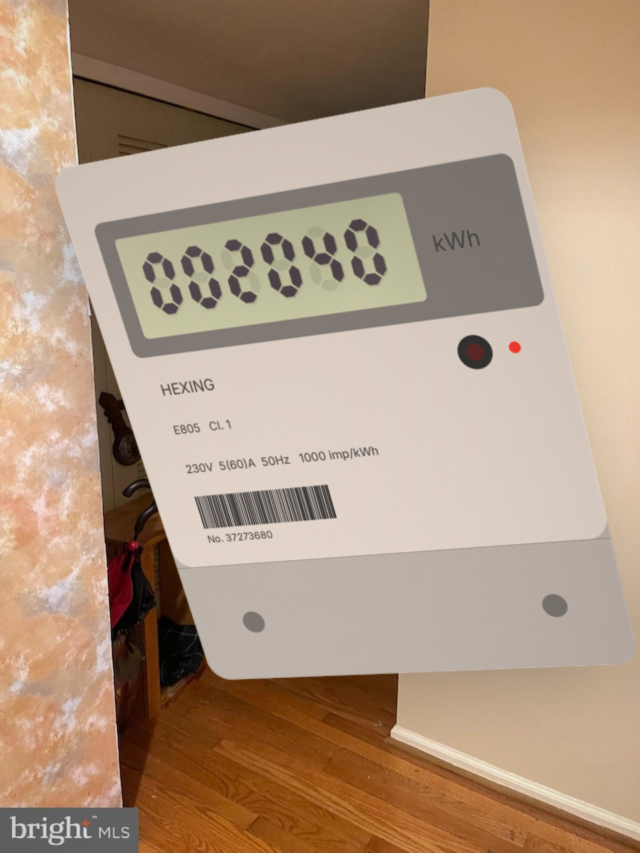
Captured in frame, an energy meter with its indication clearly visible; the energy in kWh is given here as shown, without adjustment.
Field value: 2040 kWh
